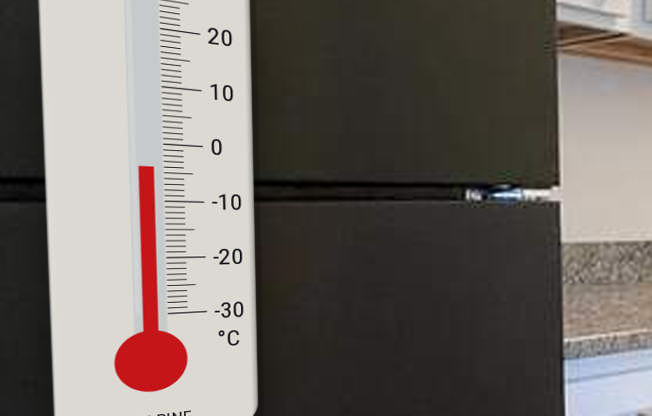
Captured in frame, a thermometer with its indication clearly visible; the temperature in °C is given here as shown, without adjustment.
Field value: -4 °C
